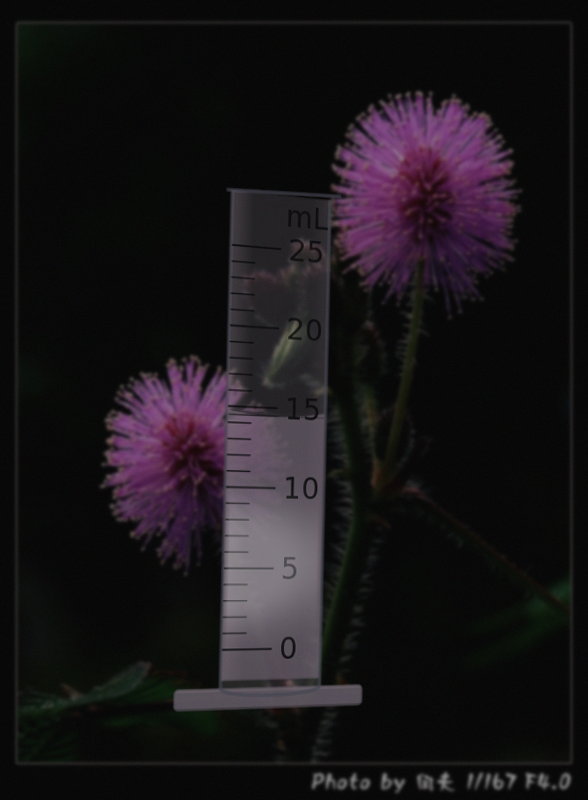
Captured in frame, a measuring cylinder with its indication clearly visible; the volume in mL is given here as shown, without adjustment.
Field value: 14.5 mL
